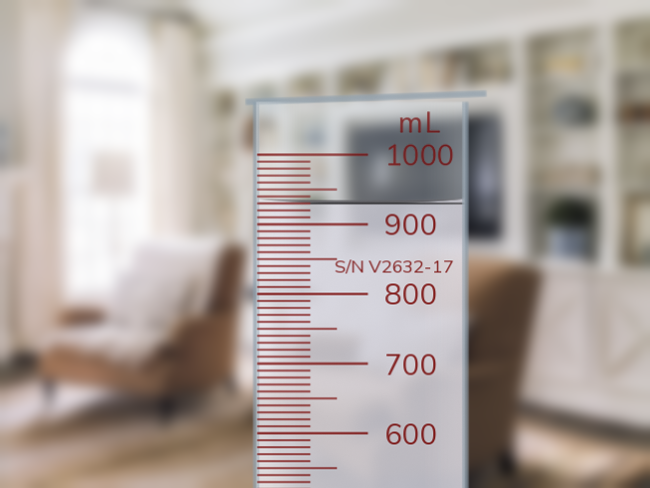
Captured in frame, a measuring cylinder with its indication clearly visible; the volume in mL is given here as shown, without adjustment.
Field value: 930 mL
